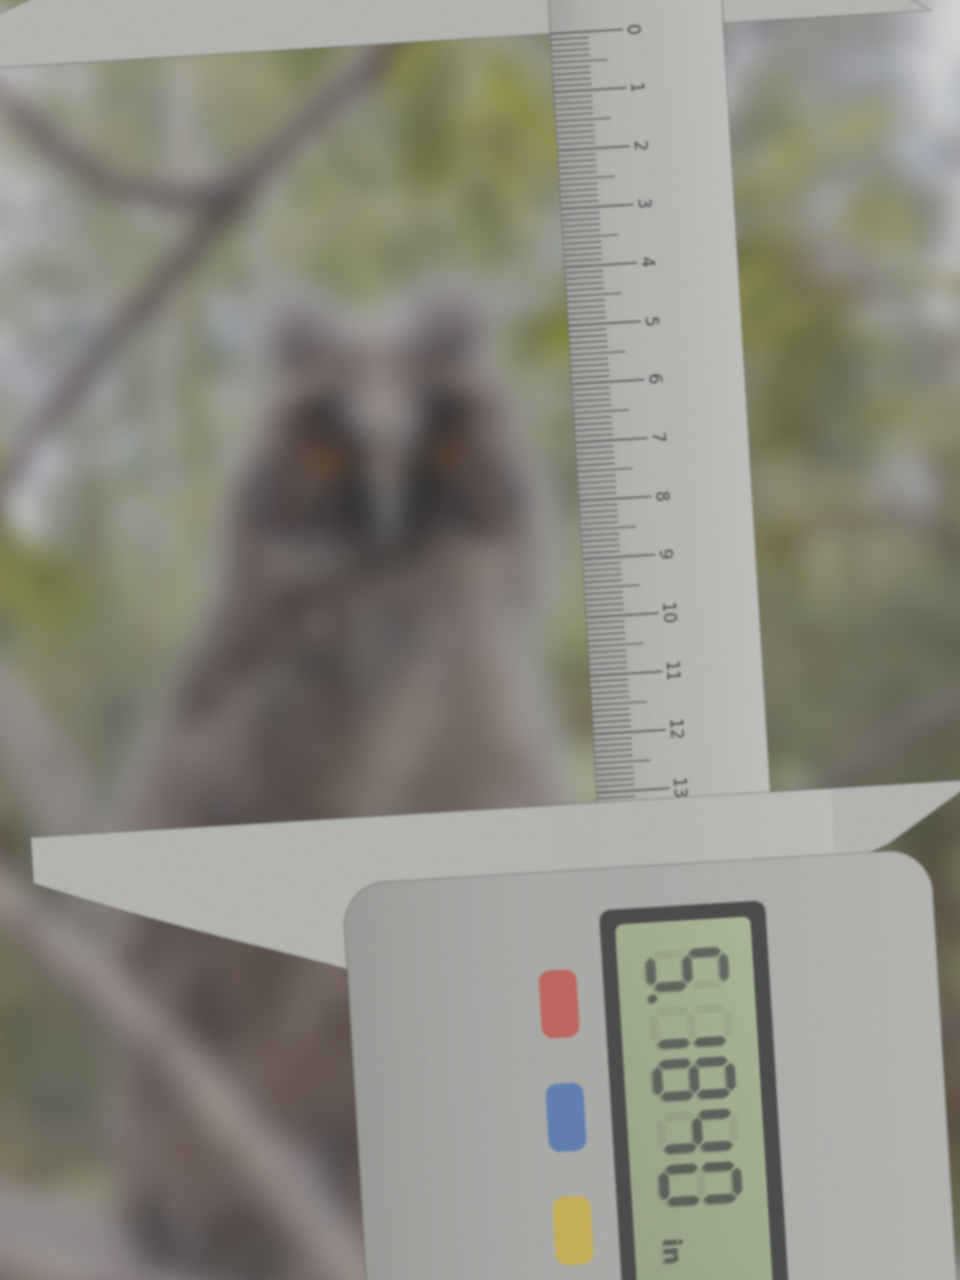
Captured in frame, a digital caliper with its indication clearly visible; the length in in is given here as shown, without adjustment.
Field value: 5.1840 in
